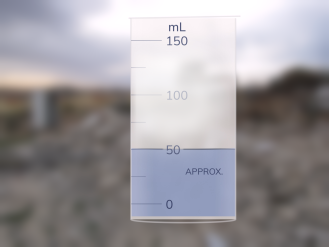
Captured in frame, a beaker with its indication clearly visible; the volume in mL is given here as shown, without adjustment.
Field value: 50 mL
